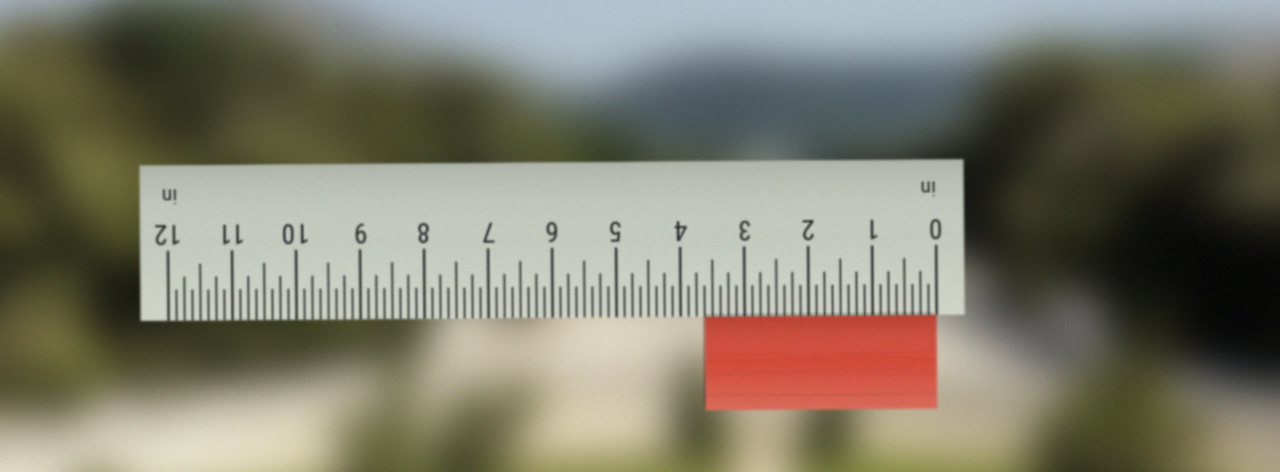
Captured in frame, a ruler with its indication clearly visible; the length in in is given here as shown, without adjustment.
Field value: 3.625 in
